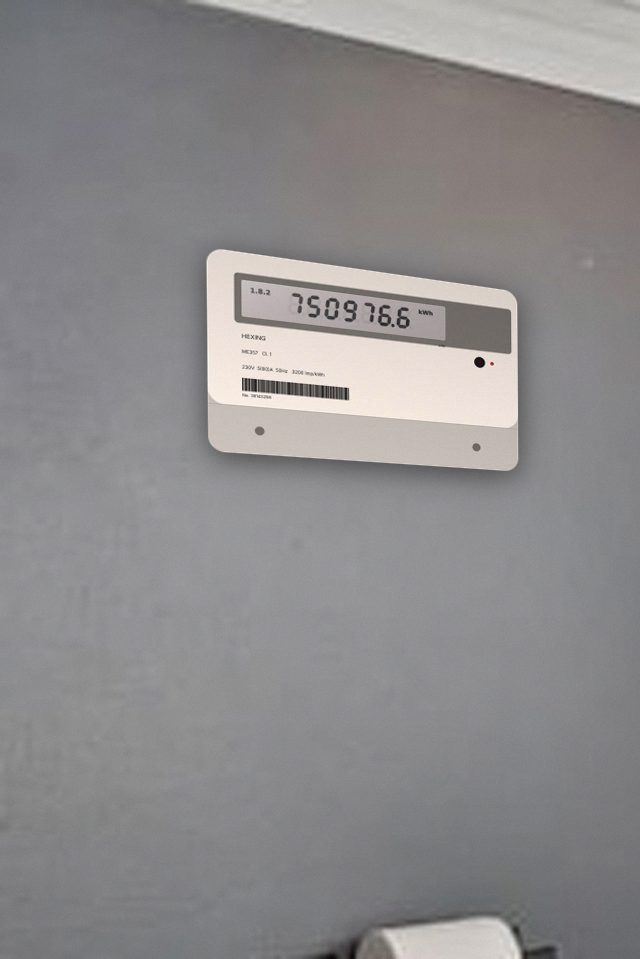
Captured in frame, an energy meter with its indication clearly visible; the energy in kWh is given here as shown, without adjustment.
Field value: 750976.6 kWh
